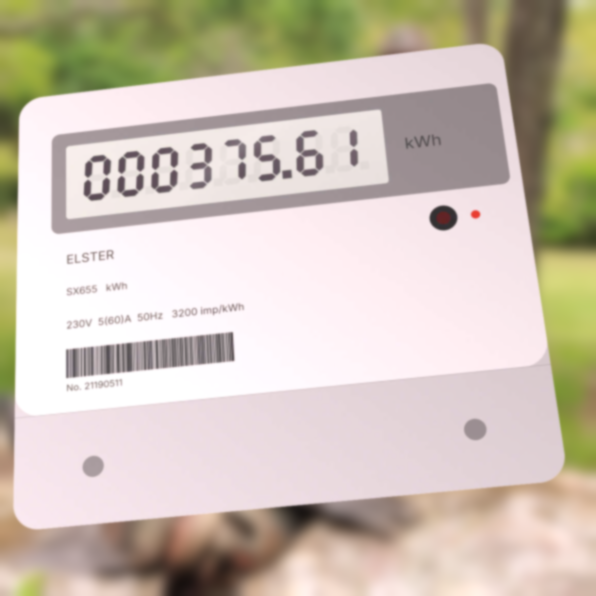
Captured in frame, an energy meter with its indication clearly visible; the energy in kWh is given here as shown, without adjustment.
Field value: 375.61 kWh
